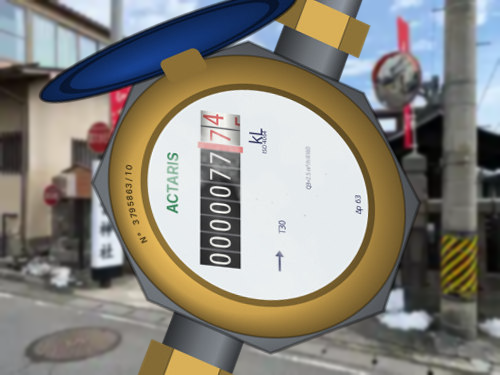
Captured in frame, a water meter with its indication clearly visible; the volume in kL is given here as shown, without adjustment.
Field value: 77.74 kL
